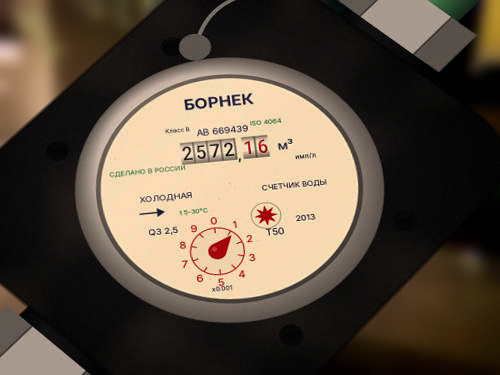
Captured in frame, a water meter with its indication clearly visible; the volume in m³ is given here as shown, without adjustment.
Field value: 2572.161 m³
